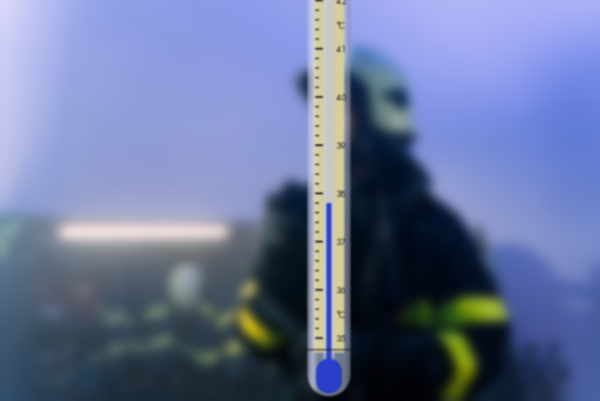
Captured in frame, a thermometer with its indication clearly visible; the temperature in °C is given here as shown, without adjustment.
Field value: 37.8 °C
